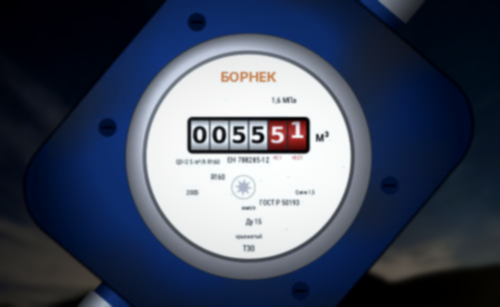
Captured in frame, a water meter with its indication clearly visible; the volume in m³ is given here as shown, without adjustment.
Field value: 55.51 m³
